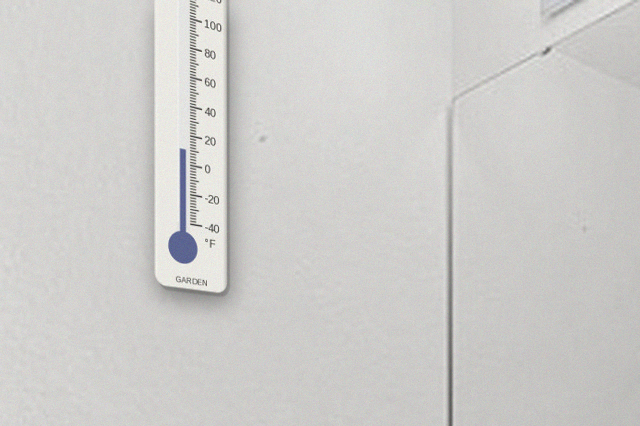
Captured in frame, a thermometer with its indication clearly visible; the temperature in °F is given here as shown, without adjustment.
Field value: 10 °F
